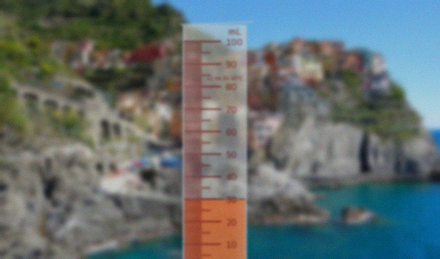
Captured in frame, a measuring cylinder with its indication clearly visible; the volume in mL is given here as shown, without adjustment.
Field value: 30 mL
